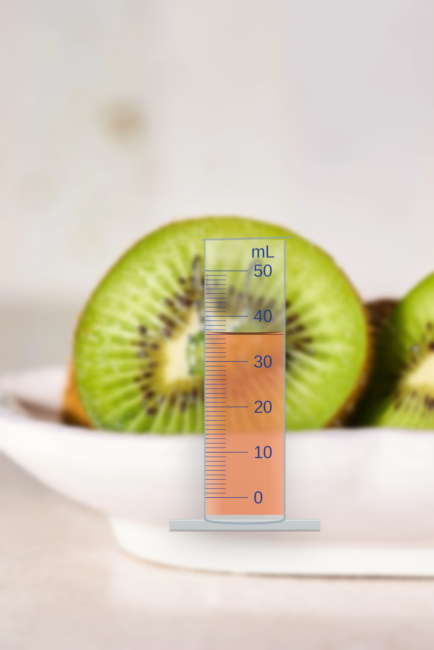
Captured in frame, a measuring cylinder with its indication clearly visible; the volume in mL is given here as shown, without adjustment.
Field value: 36 mL
